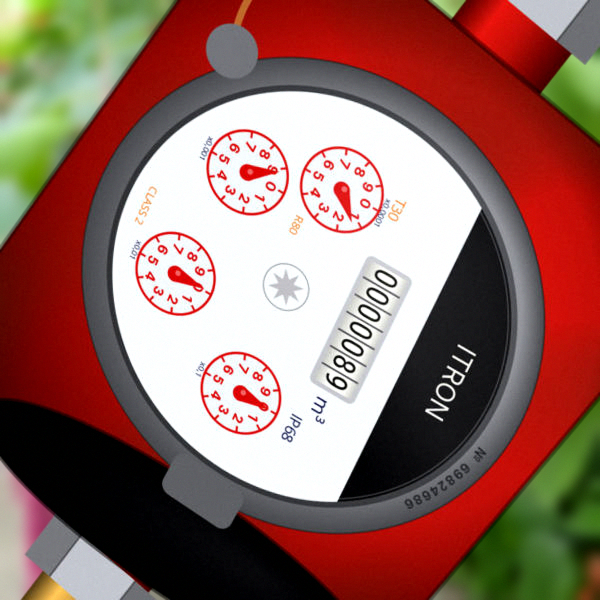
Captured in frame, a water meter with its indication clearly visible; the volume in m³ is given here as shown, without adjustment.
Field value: 88.9991 m³
